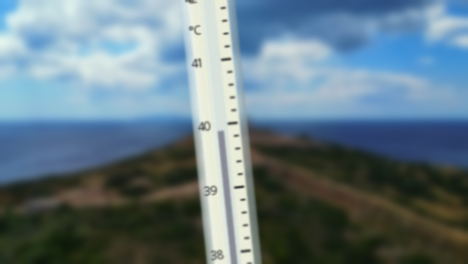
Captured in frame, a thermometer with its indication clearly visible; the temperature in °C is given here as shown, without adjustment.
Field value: 39.9 °C
